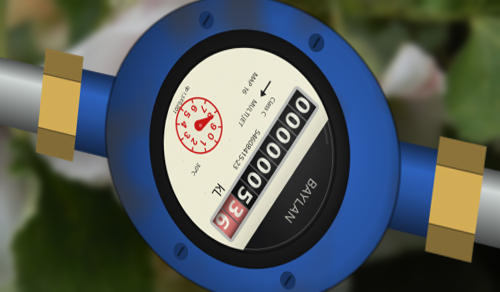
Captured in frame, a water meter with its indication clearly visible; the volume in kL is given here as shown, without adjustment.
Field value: 5.358 kL
